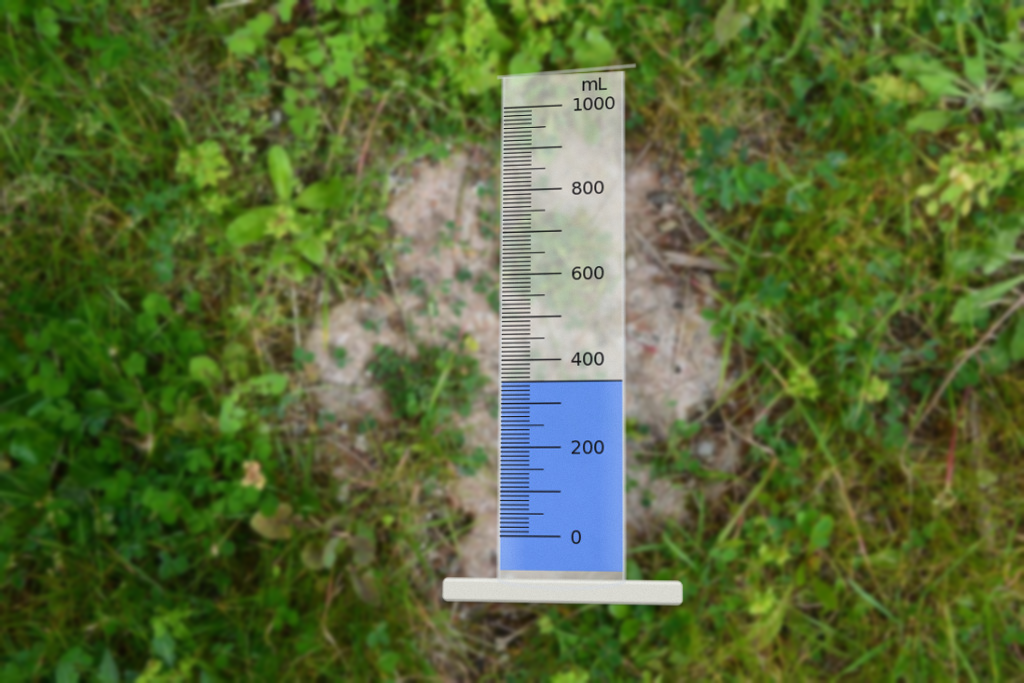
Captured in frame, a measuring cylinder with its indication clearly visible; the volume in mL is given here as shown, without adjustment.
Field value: 350 mL
